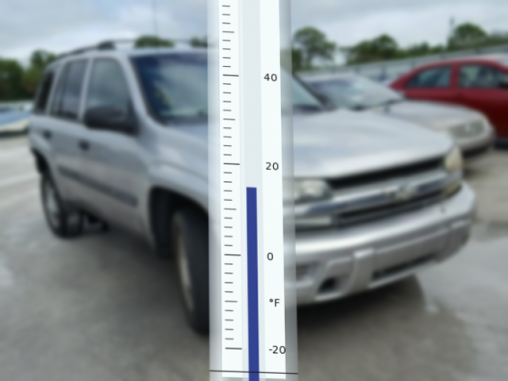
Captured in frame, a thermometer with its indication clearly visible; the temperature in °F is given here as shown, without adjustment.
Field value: 15 °F
